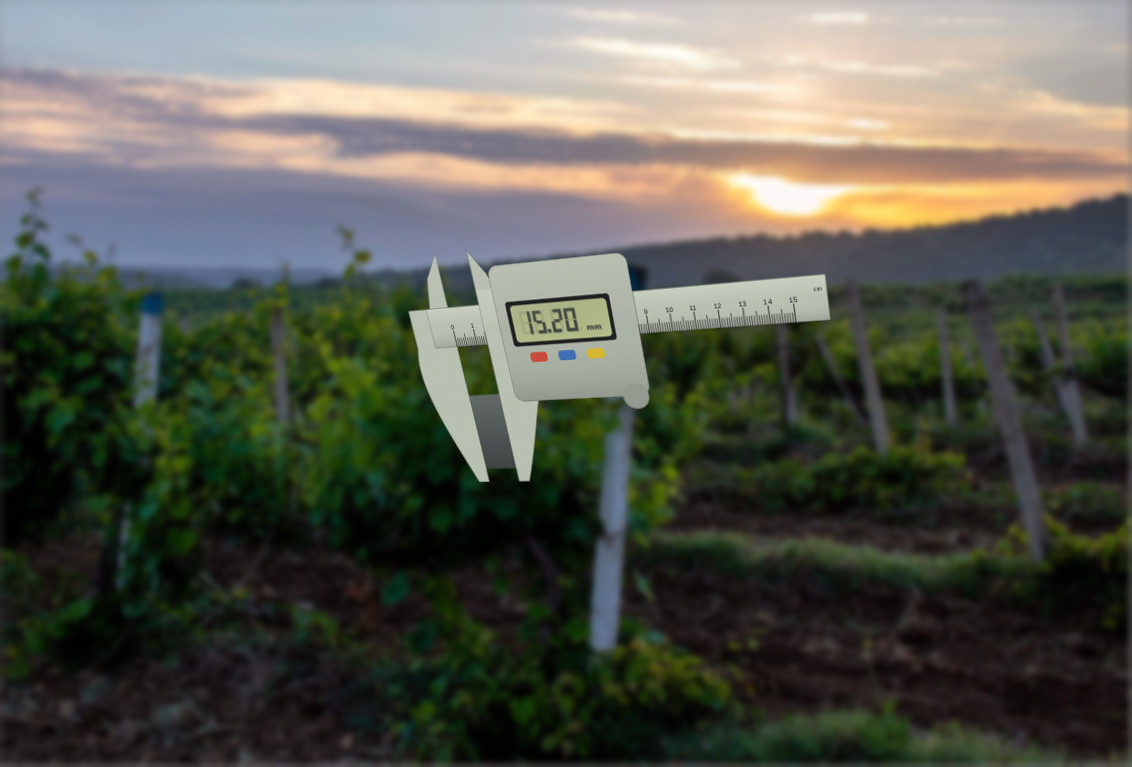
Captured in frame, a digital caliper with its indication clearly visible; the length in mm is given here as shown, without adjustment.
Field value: 15.20 mm
